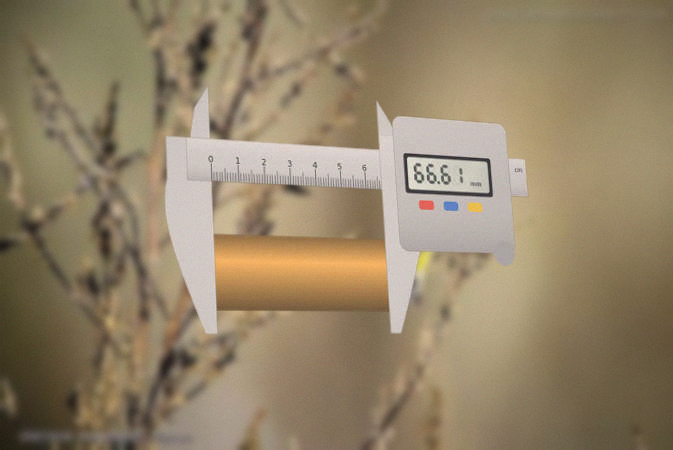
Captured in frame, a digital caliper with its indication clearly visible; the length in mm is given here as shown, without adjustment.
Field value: 66.61 mm
